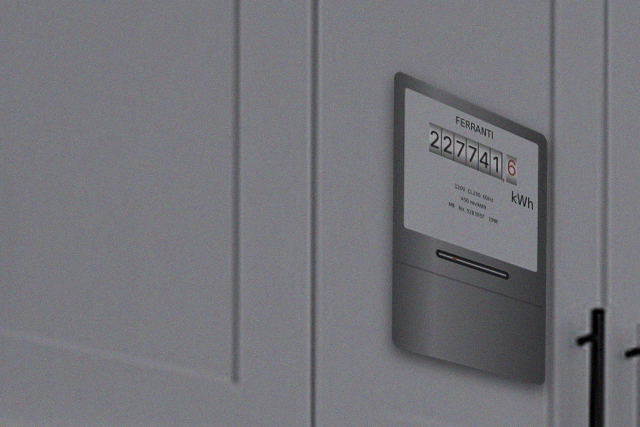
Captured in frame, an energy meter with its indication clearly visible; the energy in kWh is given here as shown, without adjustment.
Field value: 227741.6 kWh
